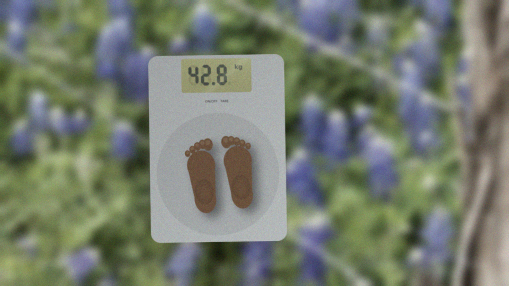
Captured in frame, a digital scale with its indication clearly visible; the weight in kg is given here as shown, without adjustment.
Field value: 42.8 kg
